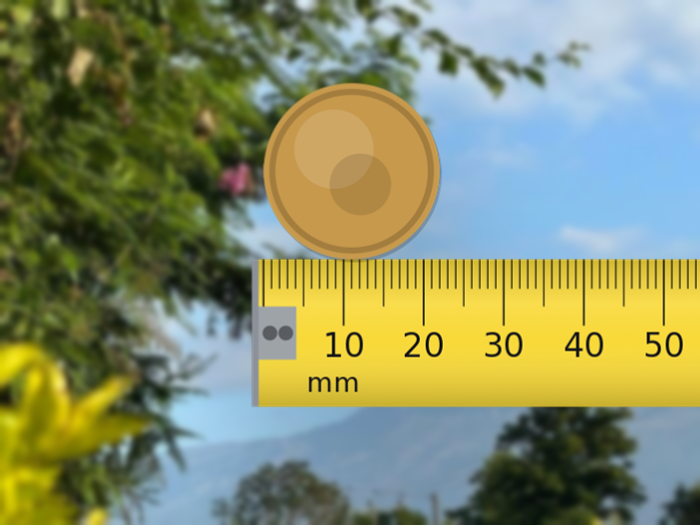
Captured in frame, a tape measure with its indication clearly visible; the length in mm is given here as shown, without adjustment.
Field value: 22 mm
